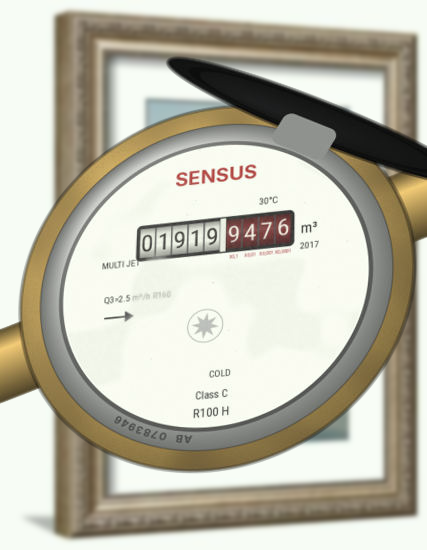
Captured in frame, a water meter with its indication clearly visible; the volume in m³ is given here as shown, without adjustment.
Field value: 1919.9476 m³
